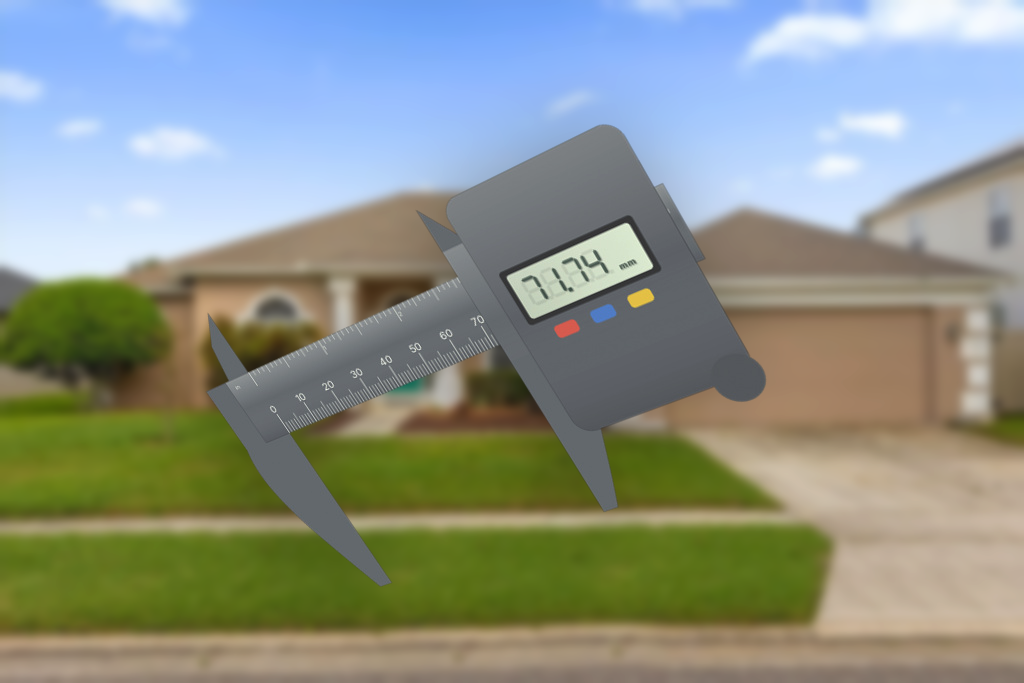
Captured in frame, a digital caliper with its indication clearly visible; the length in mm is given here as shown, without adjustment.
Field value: 71.74 mm
